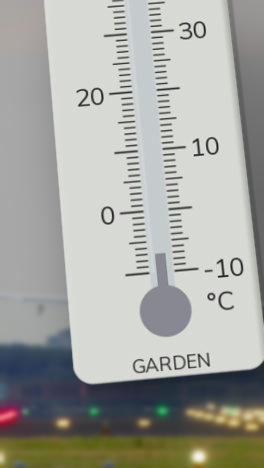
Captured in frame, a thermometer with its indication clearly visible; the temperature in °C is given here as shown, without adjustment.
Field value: -7 °C
